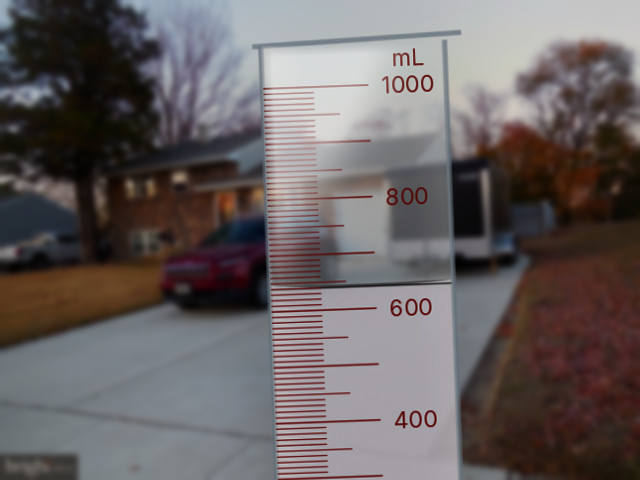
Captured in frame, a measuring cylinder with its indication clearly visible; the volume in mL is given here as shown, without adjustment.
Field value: 640 mL
